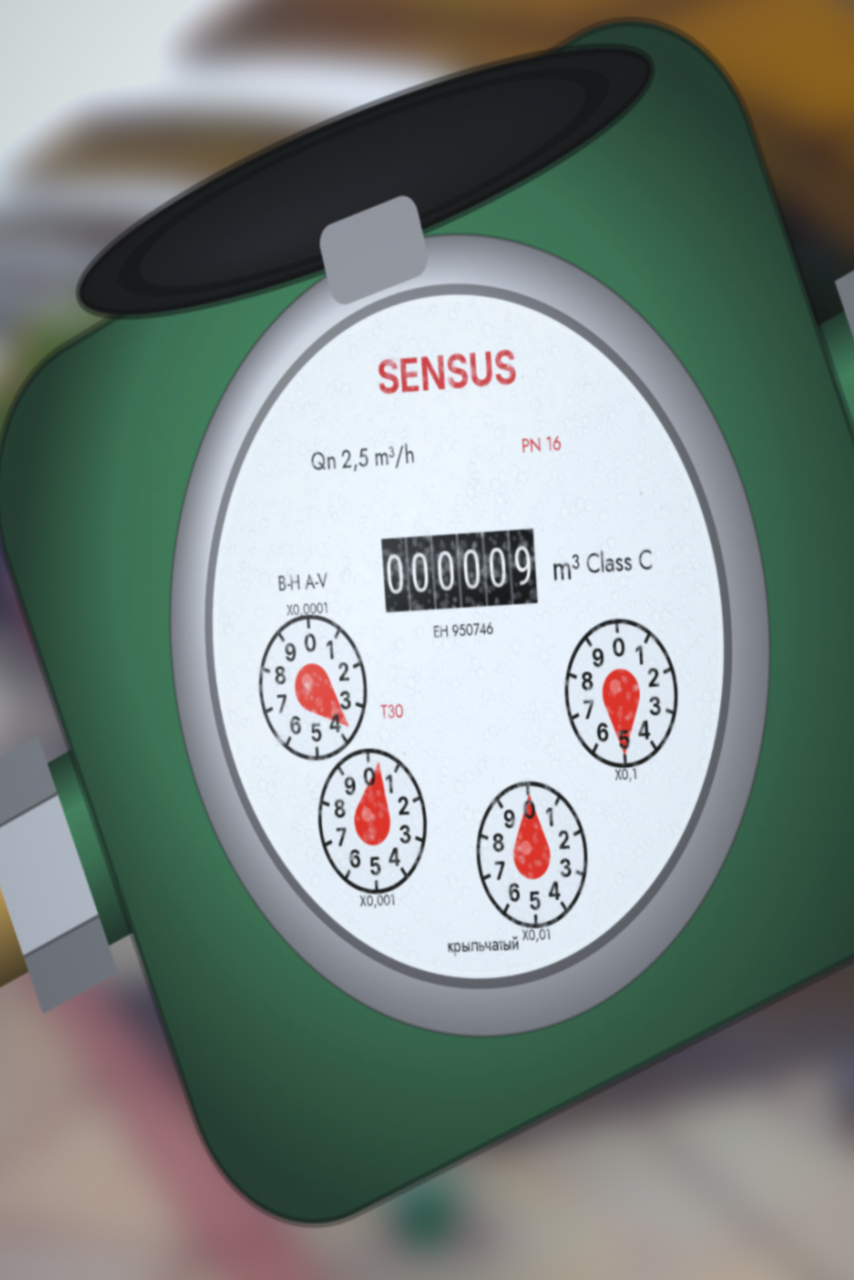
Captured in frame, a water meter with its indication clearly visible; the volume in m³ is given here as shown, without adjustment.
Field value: 9.5003 m³
